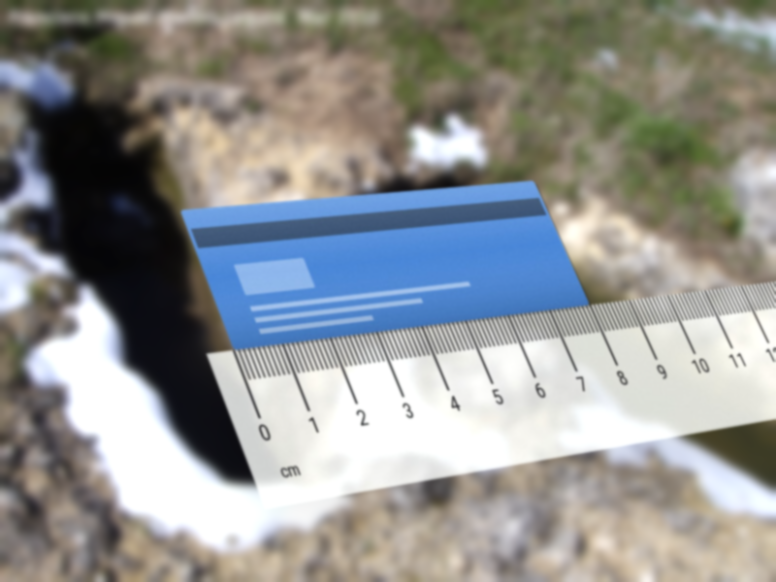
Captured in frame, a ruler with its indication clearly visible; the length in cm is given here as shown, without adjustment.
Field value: 8 cm
